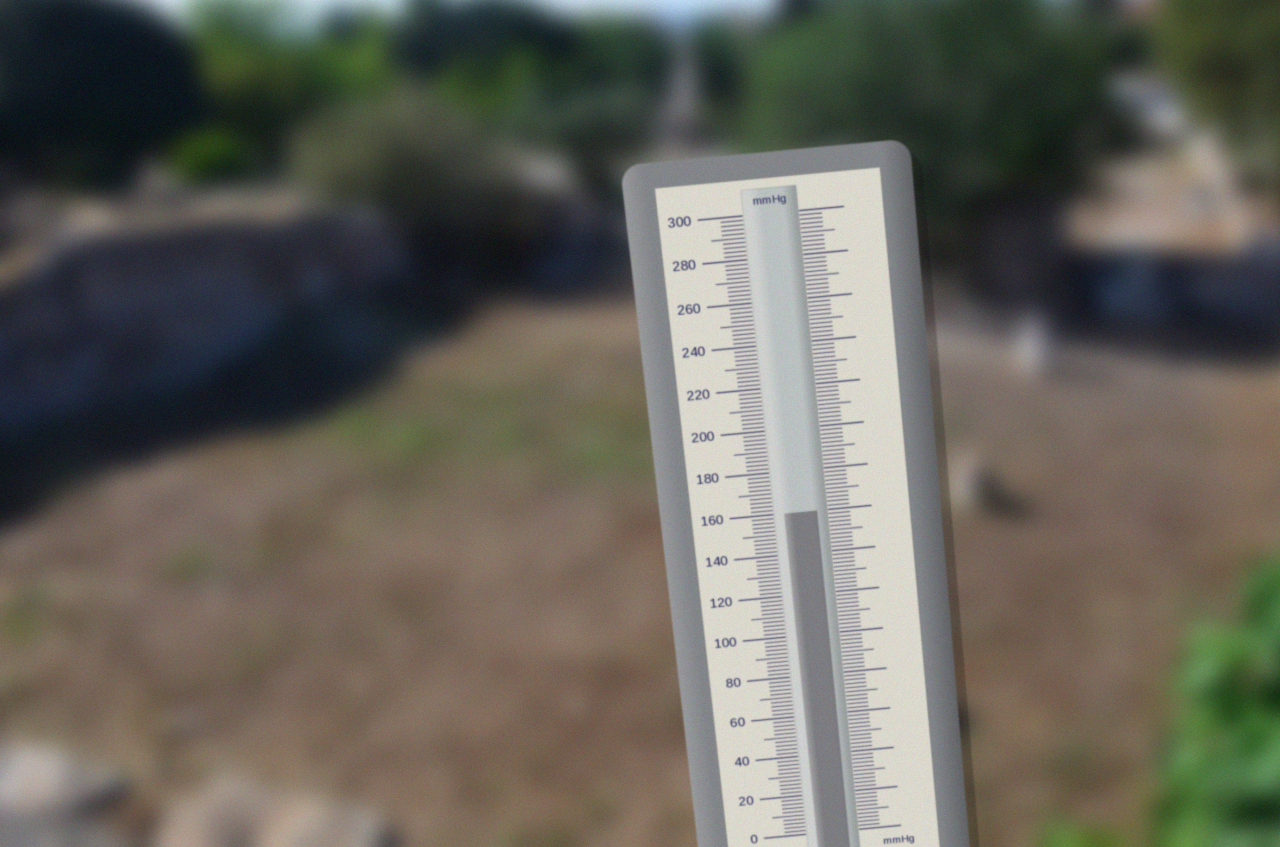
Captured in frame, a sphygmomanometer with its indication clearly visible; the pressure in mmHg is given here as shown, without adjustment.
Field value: 160 mmHg
